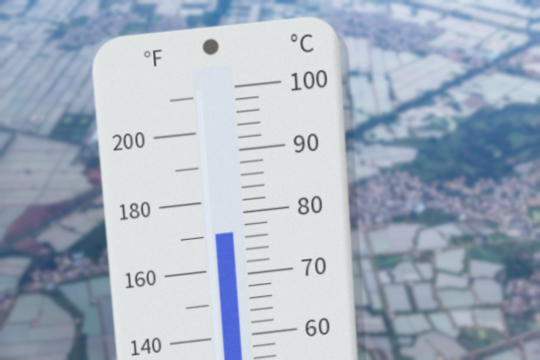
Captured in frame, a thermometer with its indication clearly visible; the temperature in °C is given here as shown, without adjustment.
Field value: 77 °C
